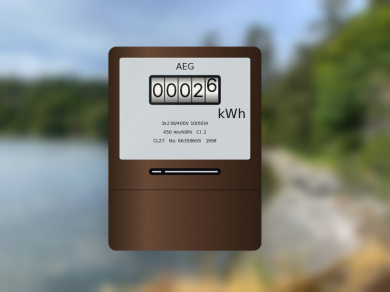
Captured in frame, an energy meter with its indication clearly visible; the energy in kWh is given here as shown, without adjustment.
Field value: 26 kWh
